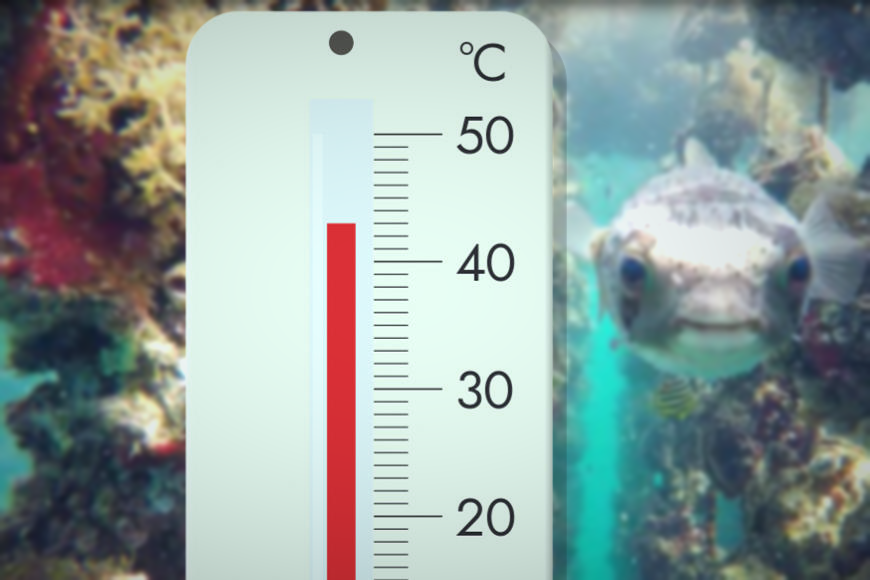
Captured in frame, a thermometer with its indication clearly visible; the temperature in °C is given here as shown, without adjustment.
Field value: 43 °C
